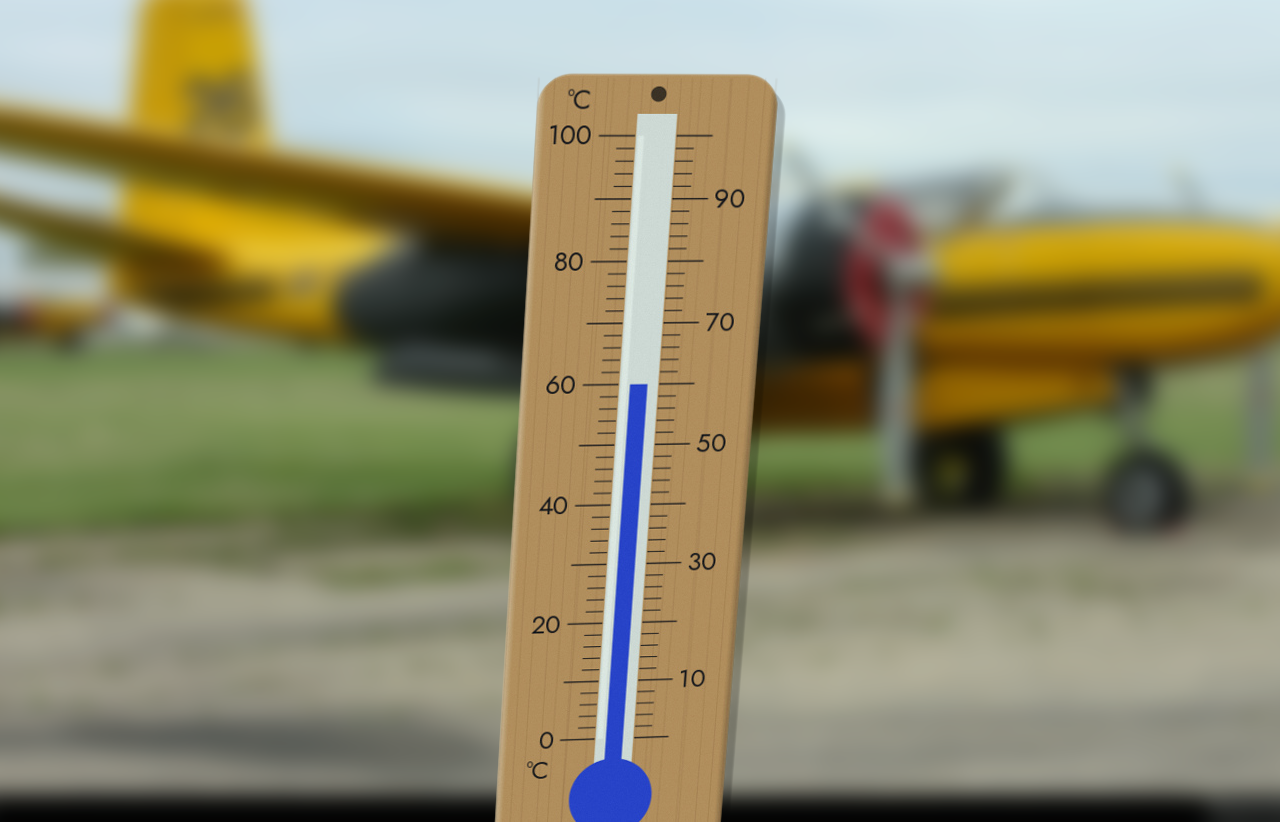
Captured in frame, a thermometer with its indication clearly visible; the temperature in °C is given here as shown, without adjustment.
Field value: 60 °C
